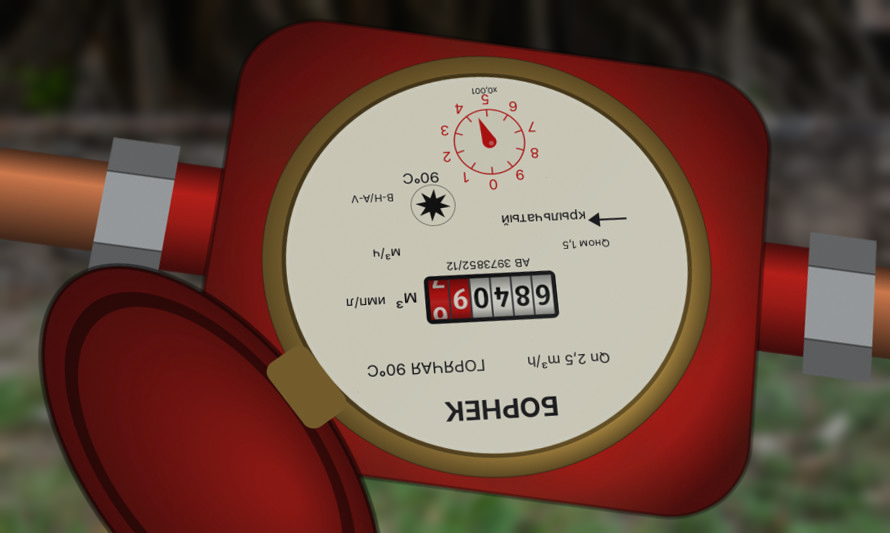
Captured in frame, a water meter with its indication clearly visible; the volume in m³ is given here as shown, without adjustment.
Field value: 6840.964 m³
